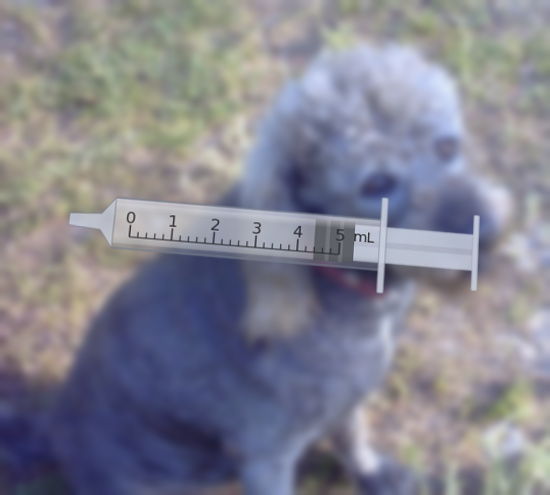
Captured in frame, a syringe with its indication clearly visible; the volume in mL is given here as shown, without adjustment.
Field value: 4.4 mL
